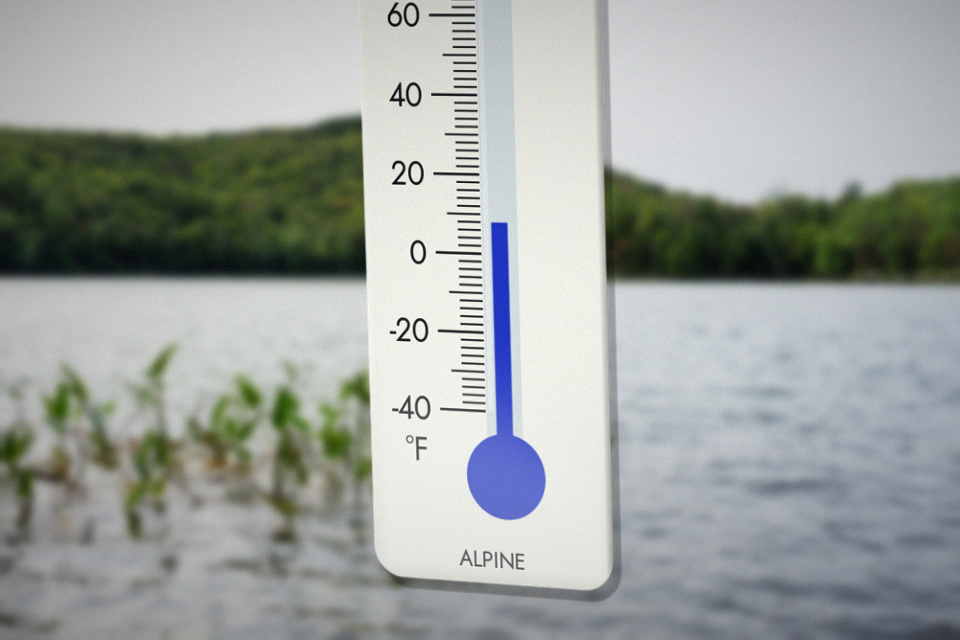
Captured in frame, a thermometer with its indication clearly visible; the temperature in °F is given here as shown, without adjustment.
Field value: 8 °F
